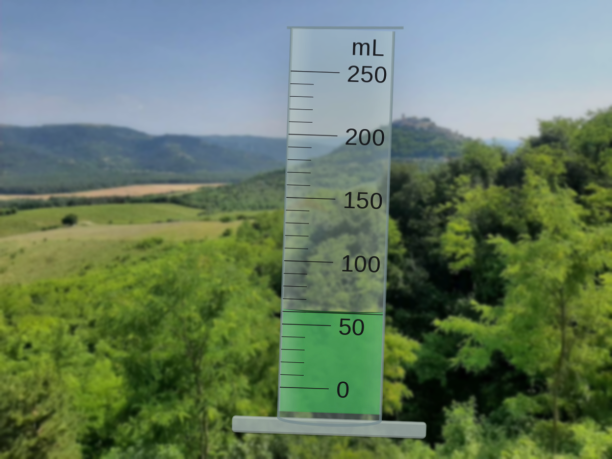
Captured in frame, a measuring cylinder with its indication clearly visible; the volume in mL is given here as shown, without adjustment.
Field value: 60 mL
